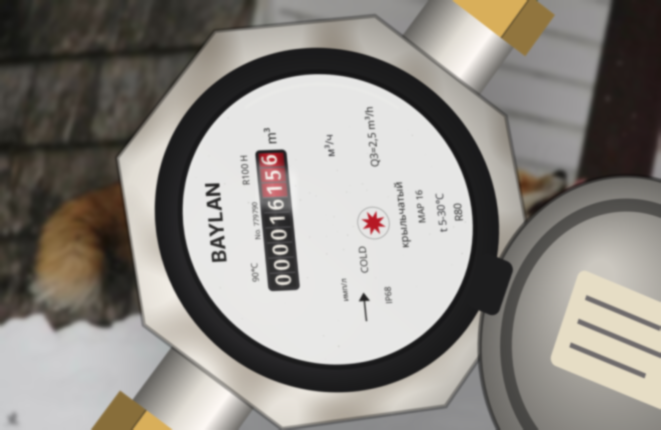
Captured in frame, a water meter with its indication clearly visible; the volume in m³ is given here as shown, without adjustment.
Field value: 16.156 m³
